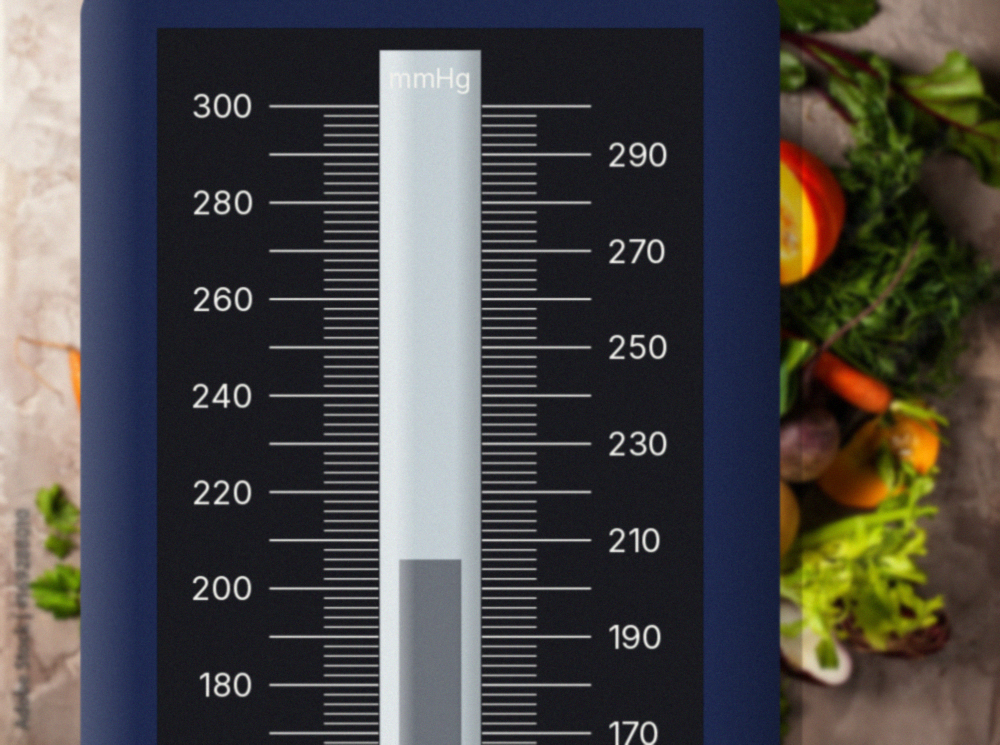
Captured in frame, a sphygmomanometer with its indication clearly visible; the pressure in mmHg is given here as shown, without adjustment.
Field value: 206 mmHg
